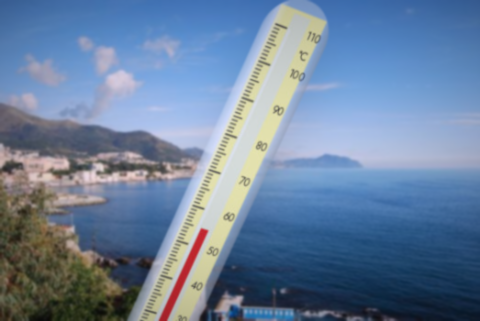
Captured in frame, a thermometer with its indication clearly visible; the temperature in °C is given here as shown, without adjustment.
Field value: 55 °C
